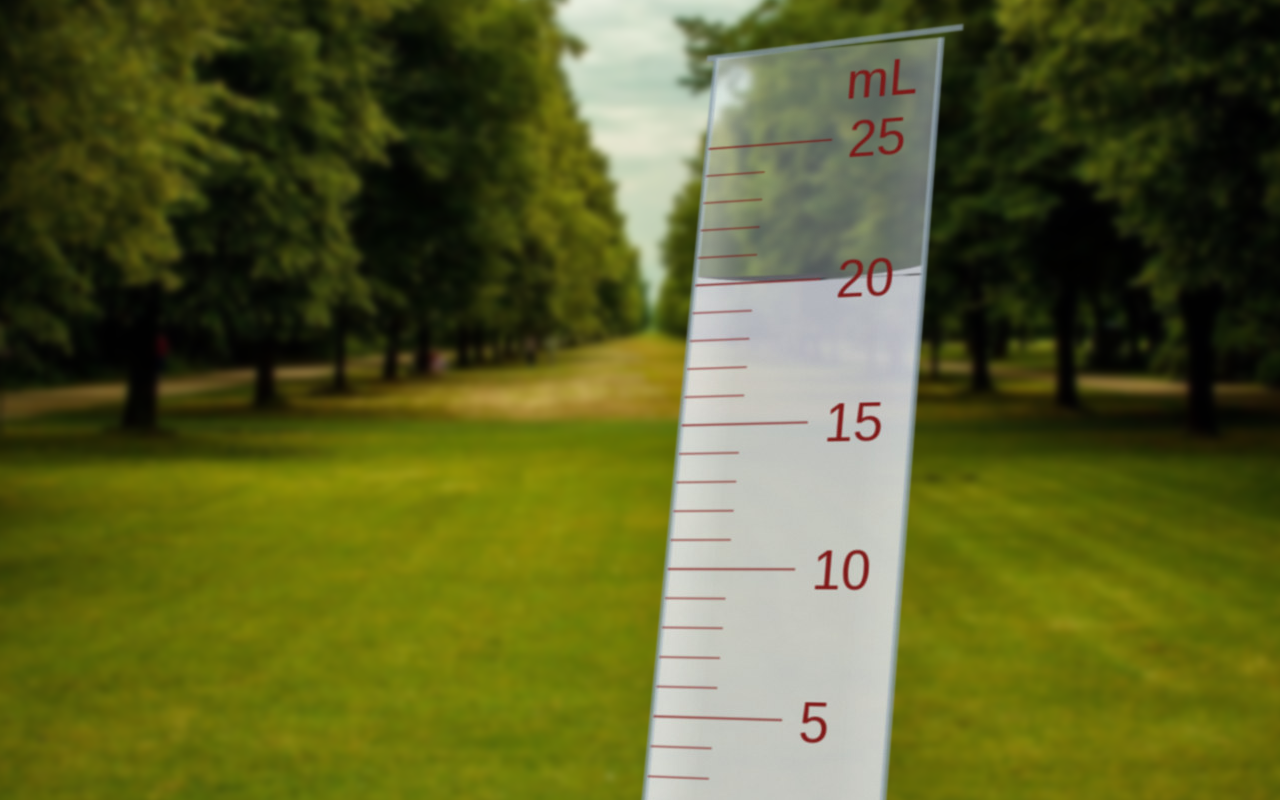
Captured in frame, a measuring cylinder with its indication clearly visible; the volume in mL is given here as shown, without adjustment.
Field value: 20 mL
